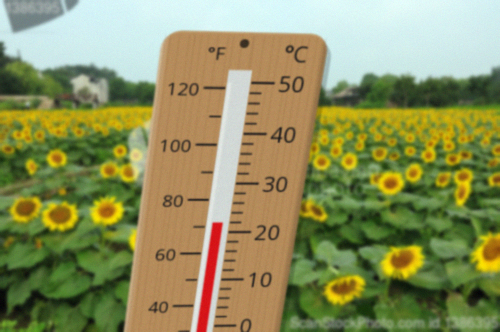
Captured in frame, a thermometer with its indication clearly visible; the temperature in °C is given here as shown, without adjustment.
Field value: 22 °C
